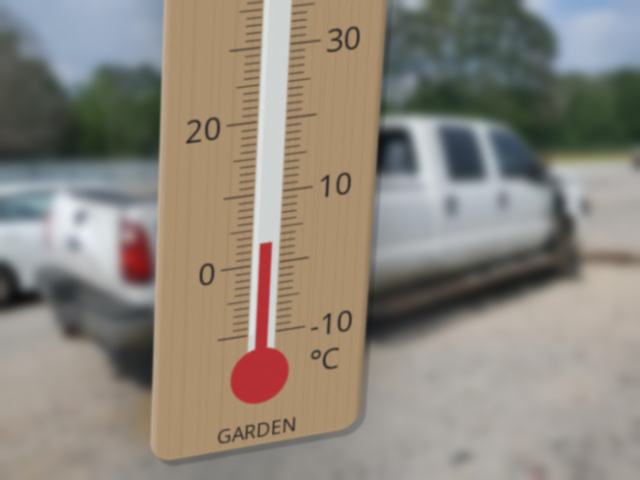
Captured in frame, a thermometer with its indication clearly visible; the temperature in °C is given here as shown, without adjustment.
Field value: 3 °C
